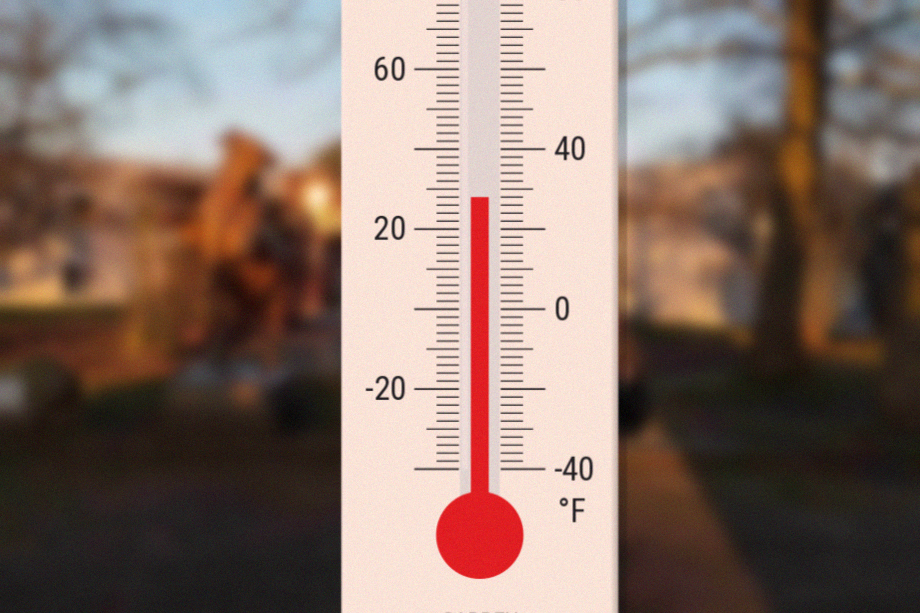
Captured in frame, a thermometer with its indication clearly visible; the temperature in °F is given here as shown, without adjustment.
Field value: 28 °F
